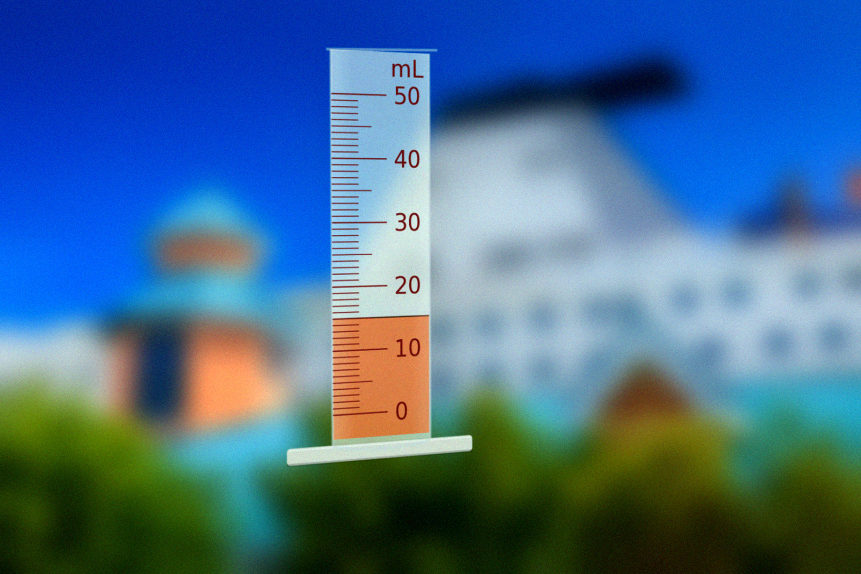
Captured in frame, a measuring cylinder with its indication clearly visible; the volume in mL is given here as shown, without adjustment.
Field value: 15 mL
